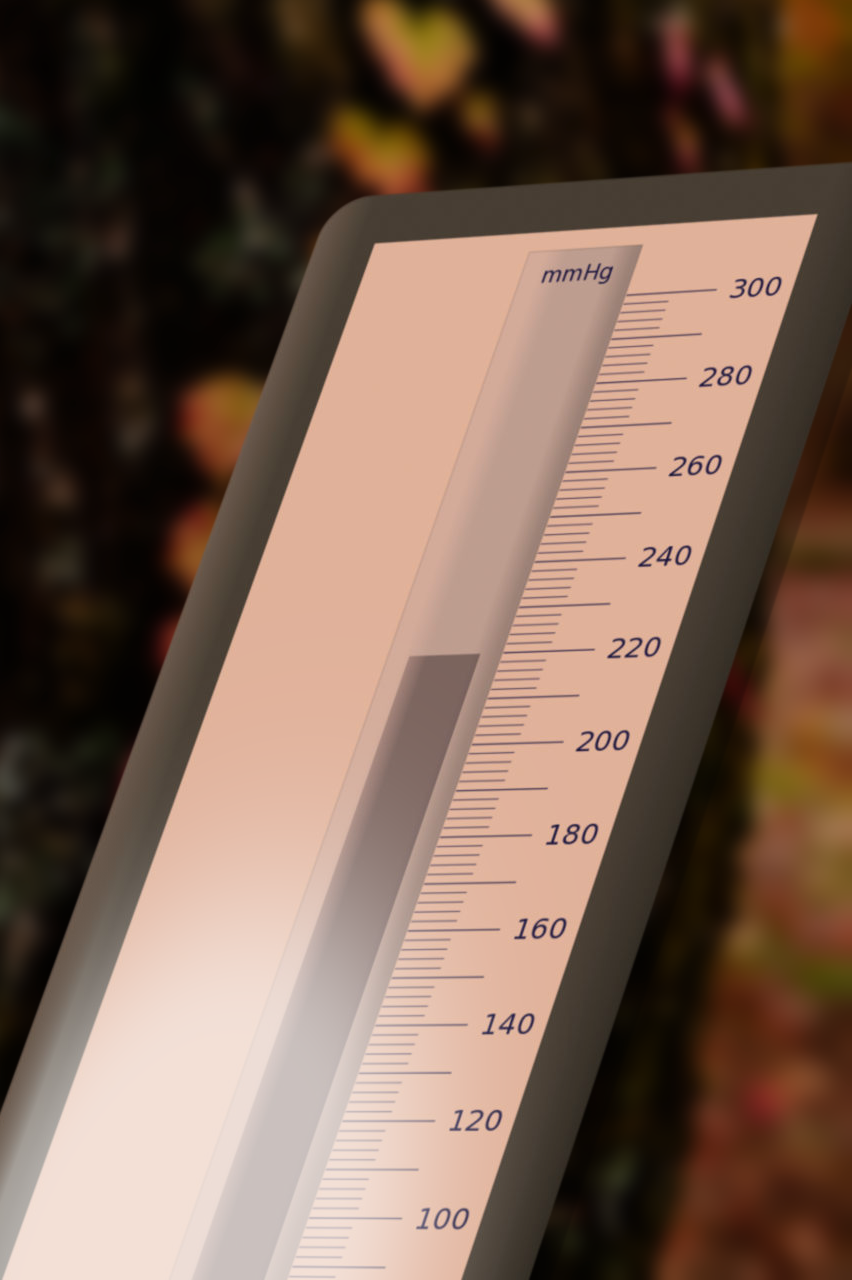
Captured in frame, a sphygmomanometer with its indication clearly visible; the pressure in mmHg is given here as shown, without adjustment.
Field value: 220 mmHg
